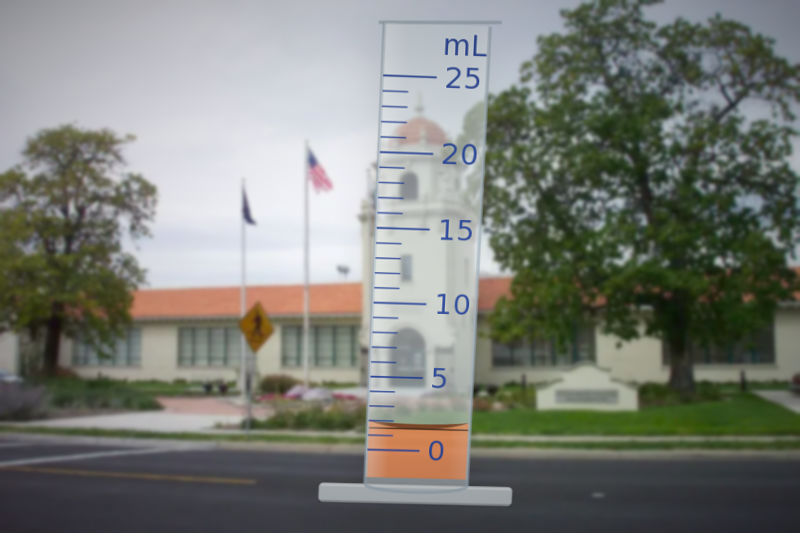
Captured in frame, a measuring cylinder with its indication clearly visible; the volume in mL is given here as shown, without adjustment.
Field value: 1.5 mL
